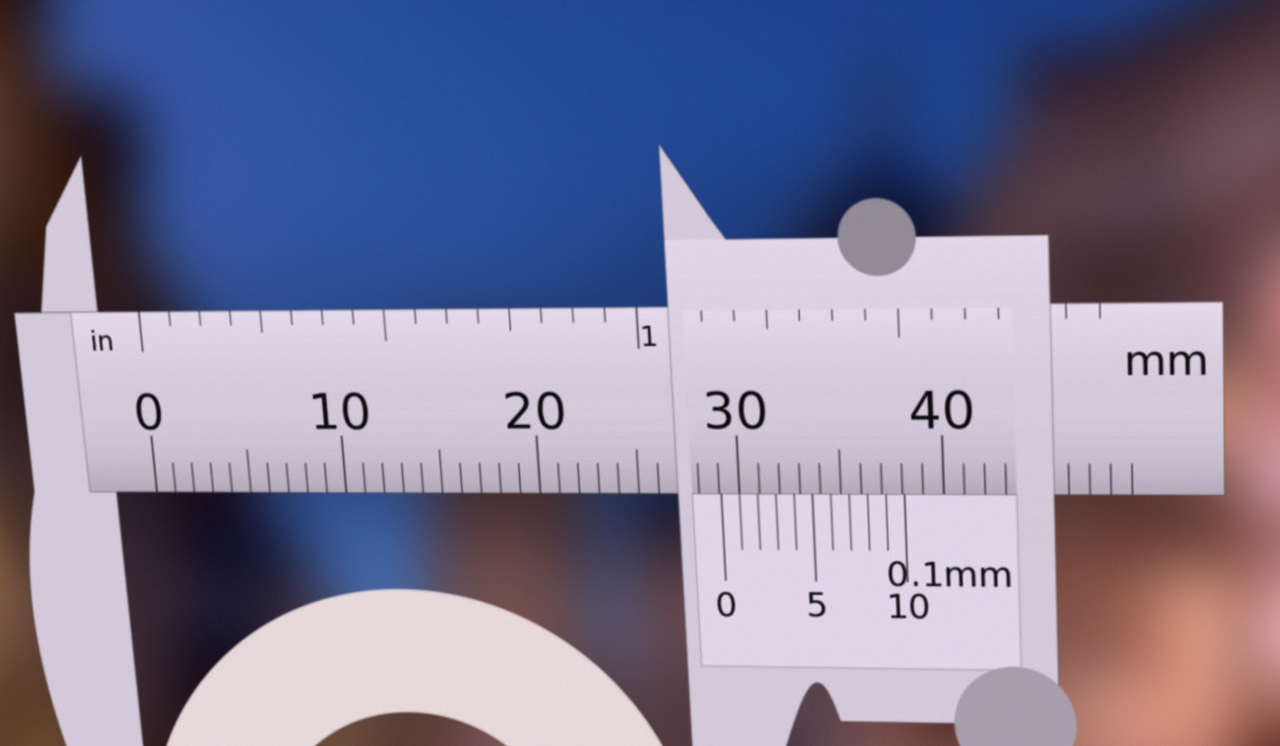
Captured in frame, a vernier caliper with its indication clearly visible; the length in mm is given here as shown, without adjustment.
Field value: 29.1 mm
